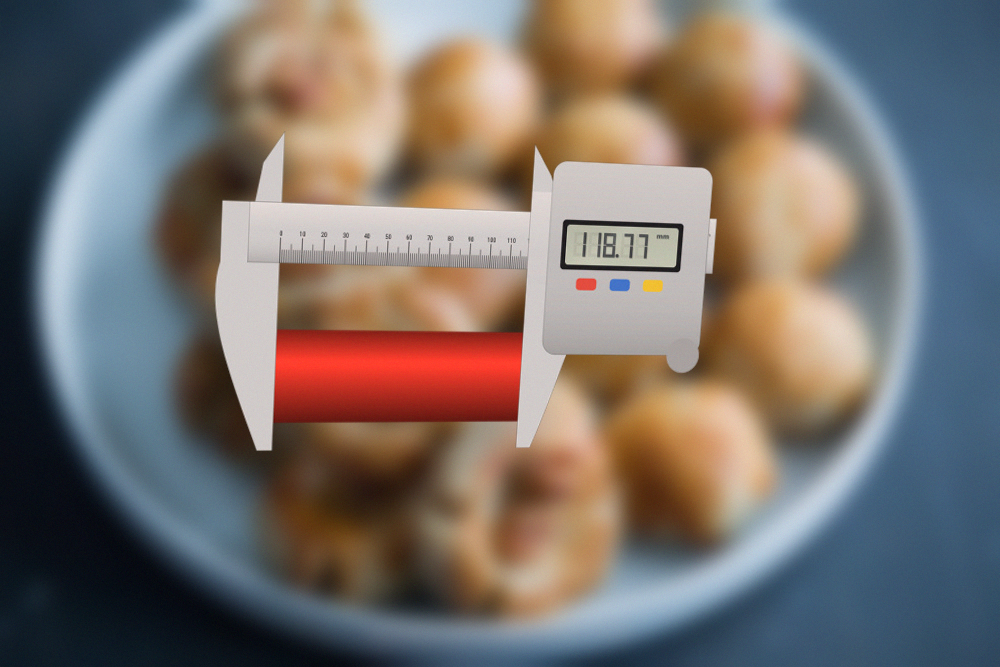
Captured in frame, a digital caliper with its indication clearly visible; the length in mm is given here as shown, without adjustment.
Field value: 118.77 mm
